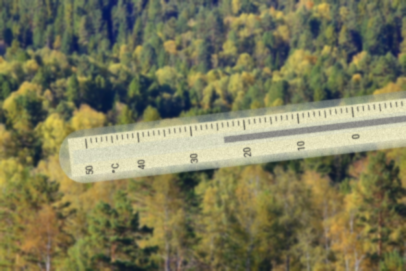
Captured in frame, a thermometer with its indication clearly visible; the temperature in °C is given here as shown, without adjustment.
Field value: 24 °C
